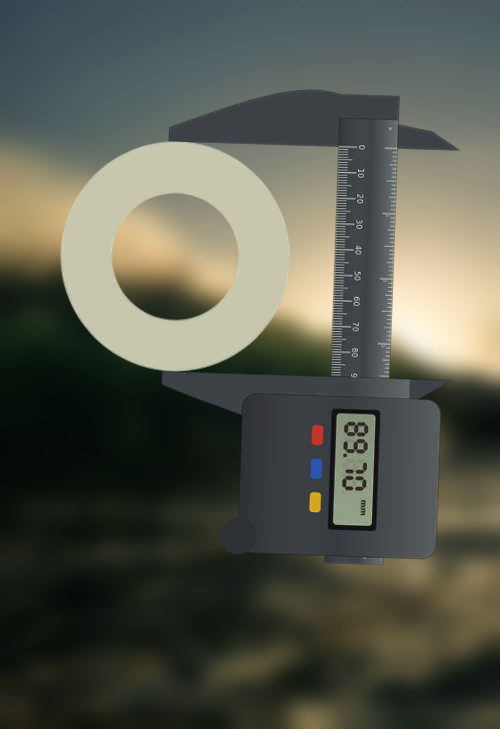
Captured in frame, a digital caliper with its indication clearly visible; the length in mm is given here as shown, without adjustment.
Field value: 89.70 mm
